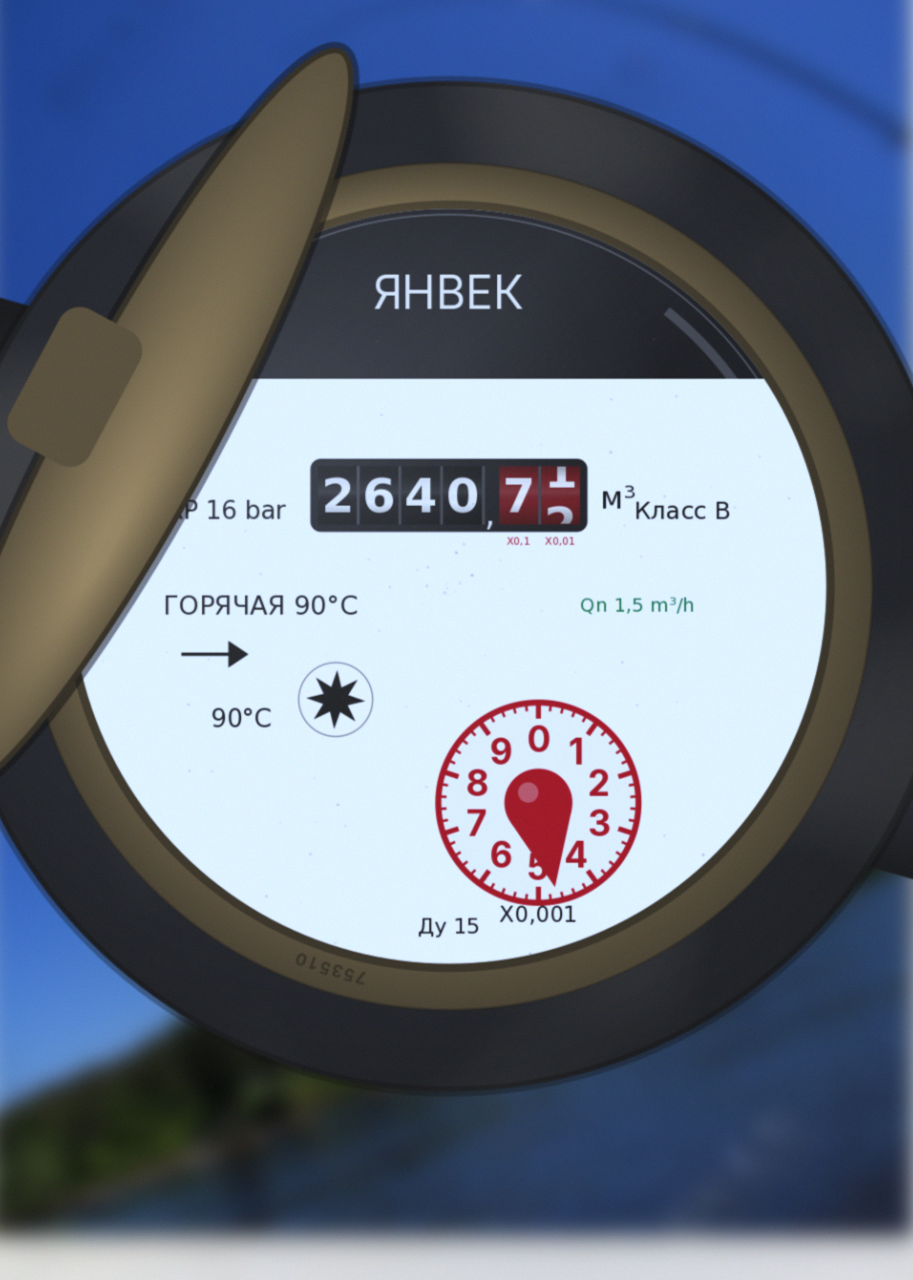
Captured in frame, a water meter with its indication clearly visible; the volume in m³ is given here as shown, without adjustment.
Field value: 2640.714 m³
